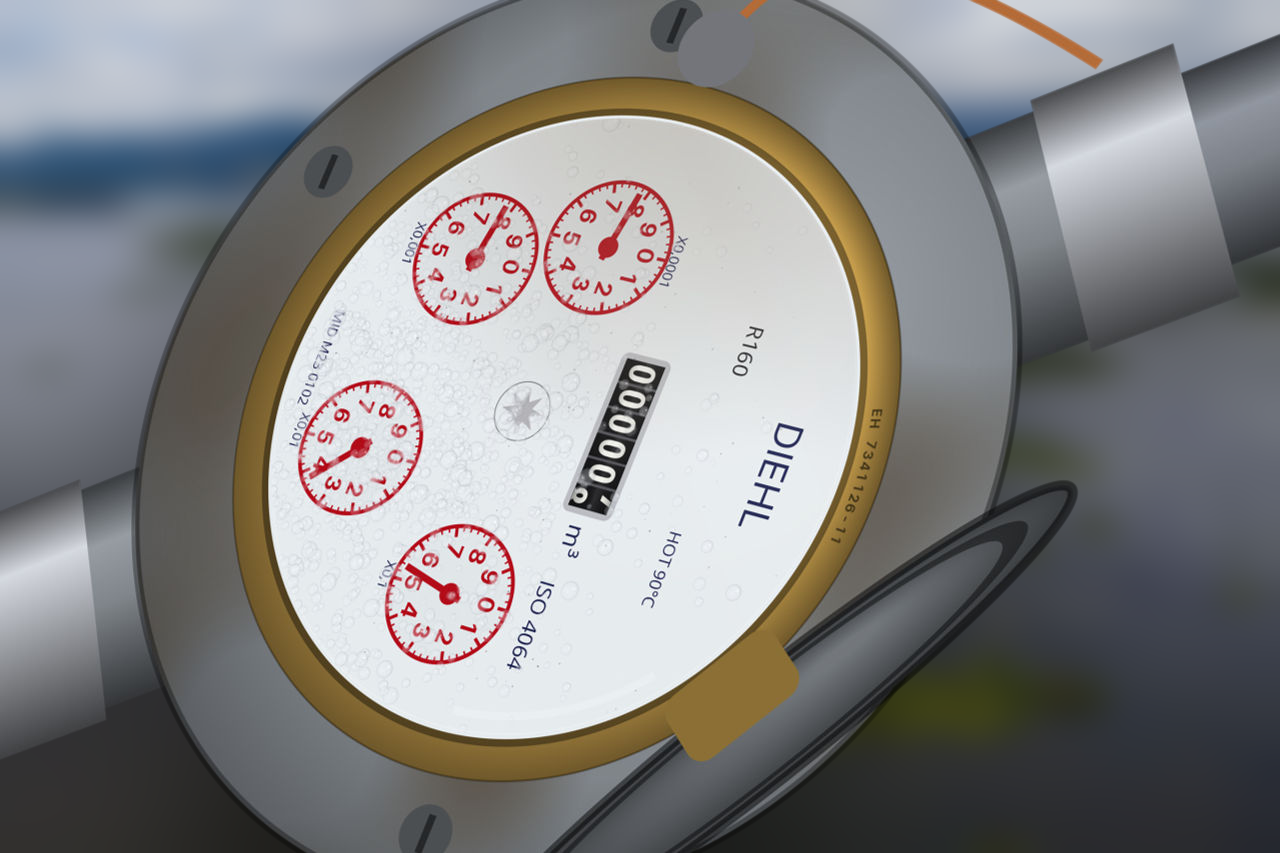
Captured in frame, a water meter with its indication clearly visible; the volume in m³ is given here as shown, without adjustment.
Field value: 7.5377 m³
